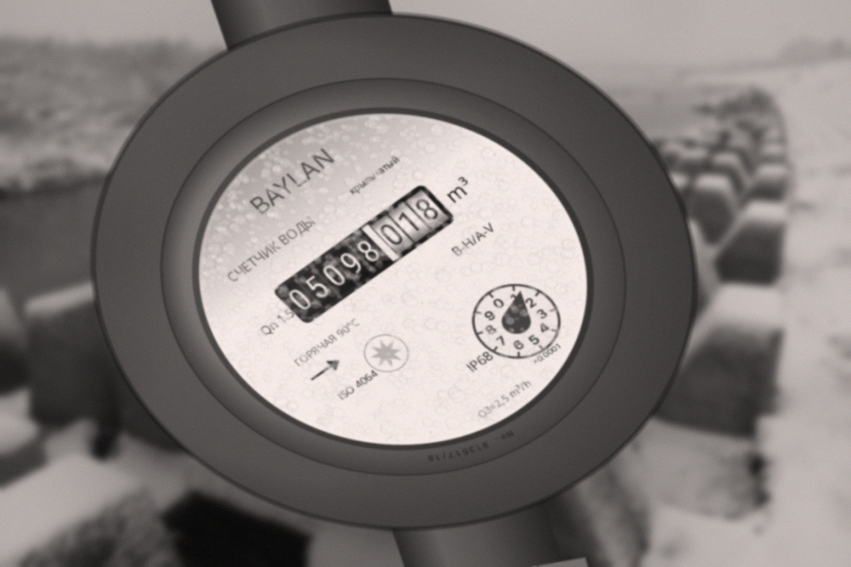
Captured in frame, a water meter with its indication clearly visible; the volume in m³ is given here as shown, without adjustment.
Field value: 5098.0181 m³
